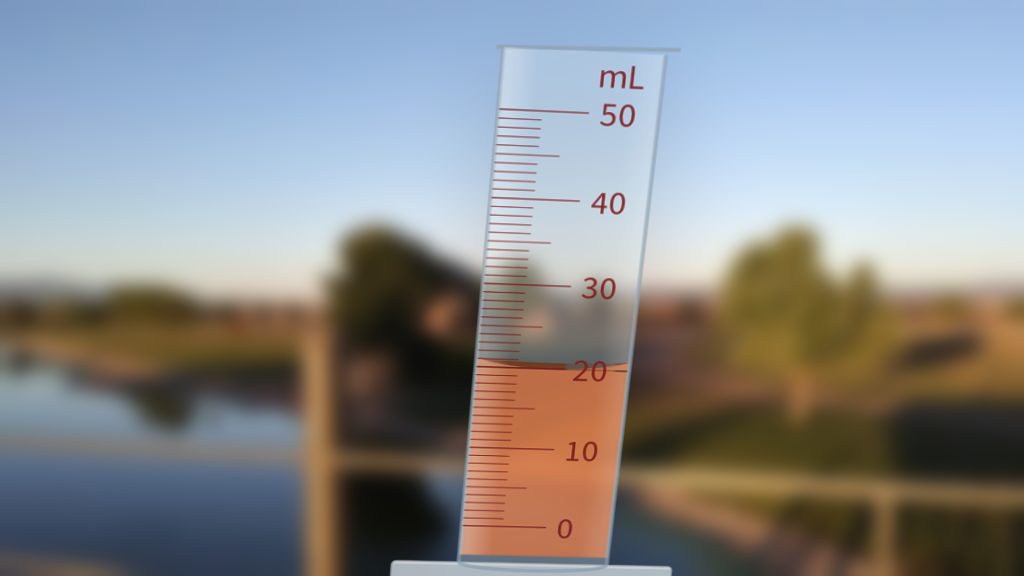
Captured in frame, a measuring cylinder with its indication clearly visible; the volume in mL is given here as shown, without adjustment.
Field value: 20 mL
